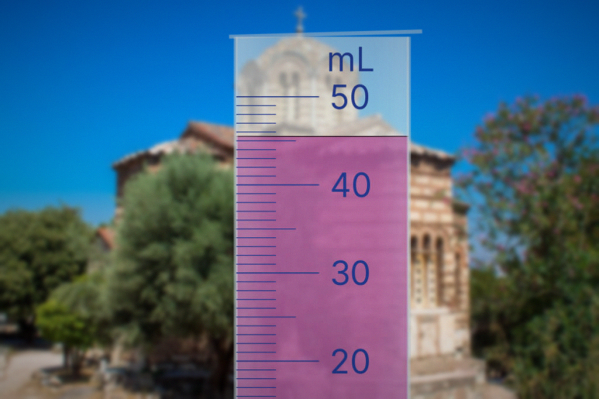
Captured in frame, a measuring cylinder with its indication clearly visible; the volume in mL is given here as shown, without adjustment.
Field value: 45.5 mL
